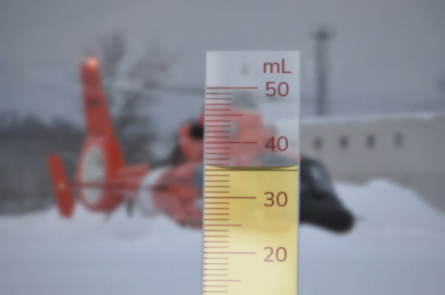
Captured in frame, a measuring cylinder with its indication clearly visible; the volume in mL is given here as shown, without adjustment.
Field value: 35 mL
